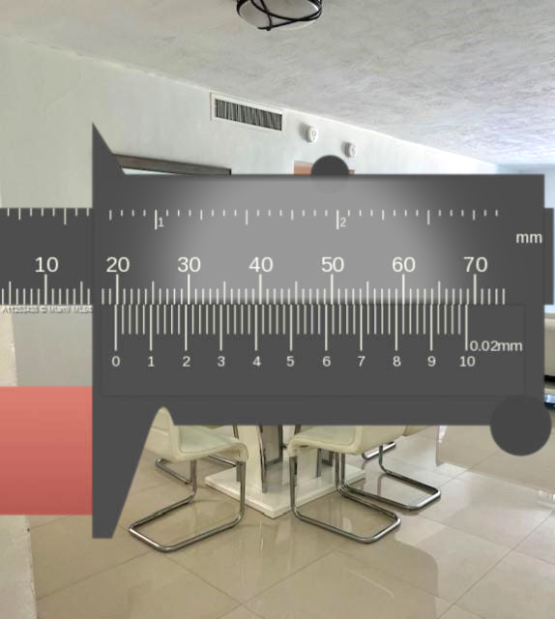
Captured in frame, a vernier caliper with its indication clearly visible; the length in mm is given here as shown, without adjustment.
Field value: 19.8 mm
